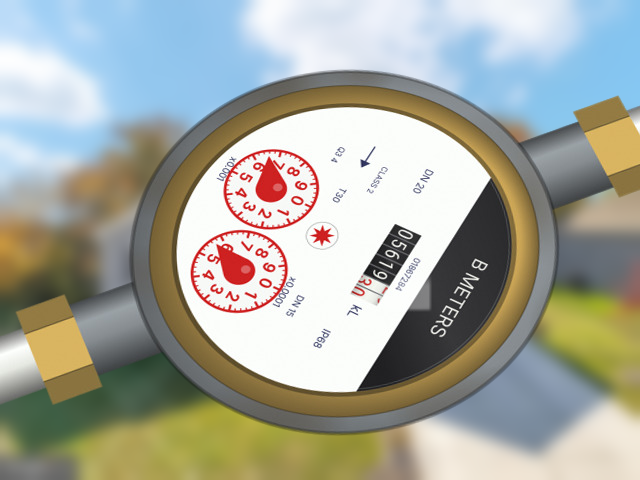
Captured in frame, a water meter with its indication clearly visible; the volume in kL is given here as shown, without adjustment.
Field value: 5619.2965 kL
